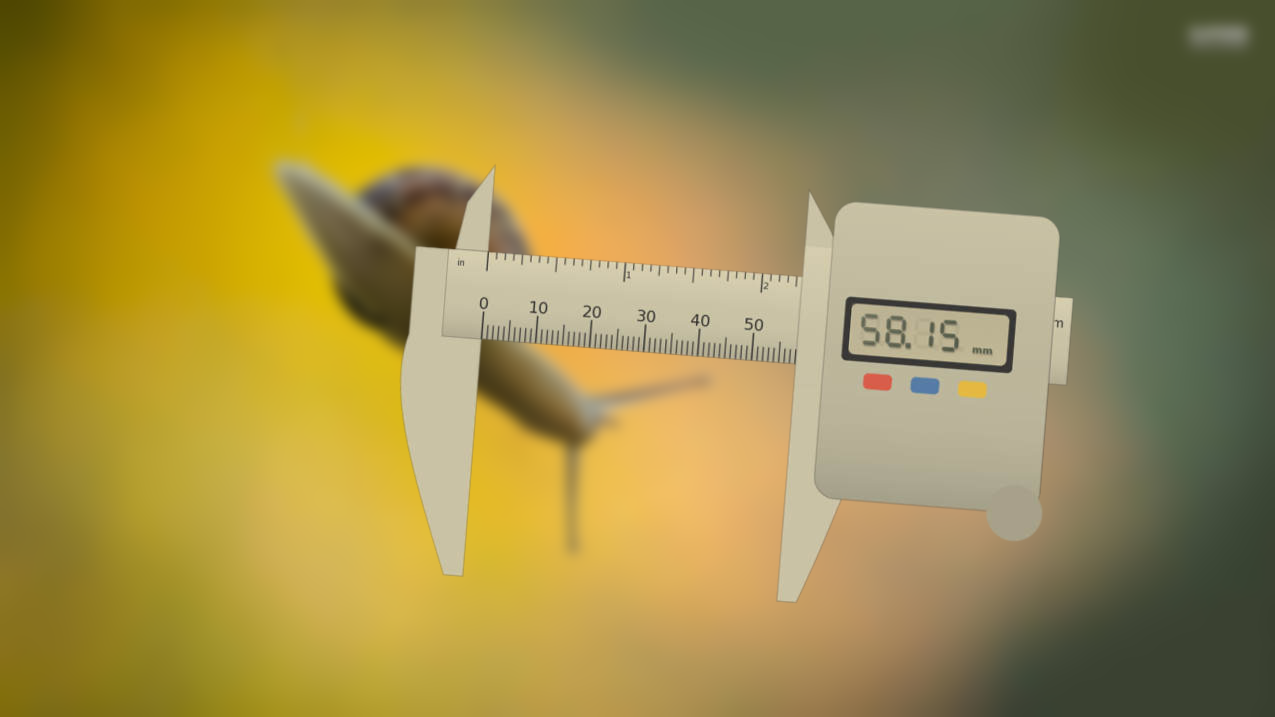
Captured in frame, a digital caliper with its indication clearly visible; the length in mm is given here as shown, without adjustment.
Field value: 58.15 mm
